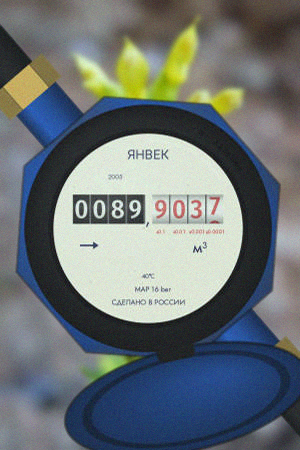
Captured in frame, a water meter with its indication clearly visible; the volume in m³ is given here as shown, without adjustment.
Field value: 89.9037 m³
